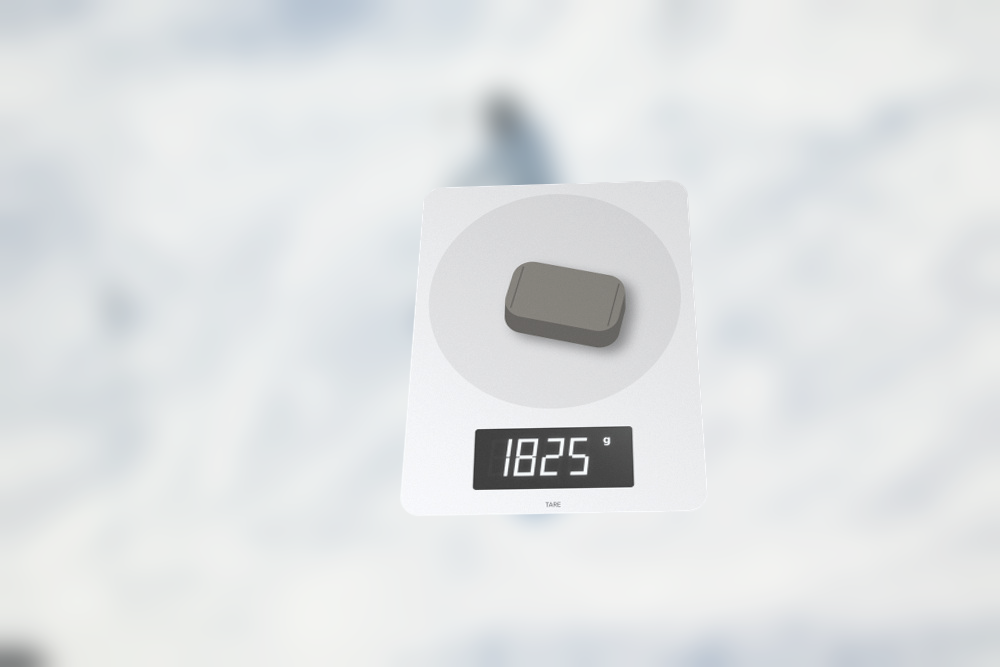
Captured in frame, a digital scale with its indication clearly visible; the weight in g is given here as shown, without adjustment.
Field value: 1825 g
